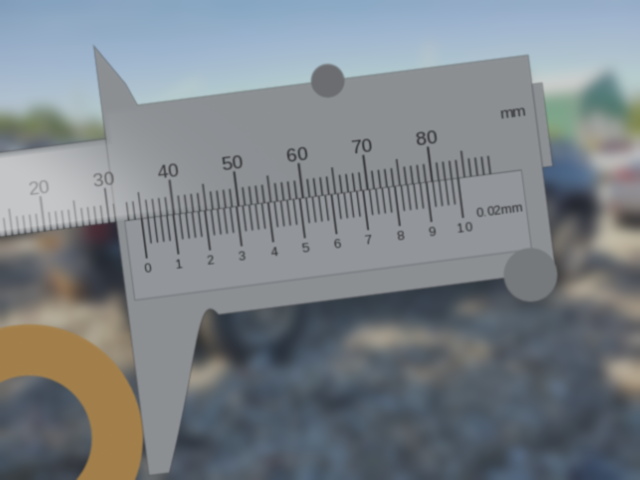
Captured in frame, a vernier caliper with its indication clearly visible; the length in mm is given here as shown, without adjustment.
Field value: 35.0 mm
